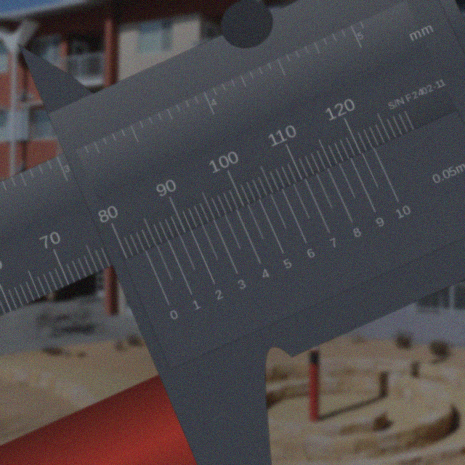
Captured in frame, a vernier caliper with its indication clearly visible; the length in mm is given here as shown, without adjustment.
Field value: 83.2 mm
